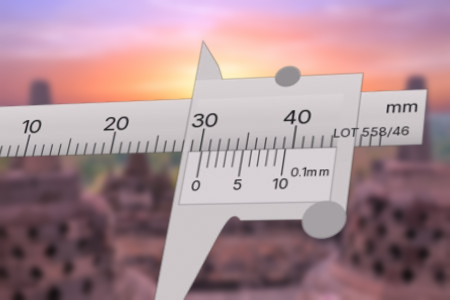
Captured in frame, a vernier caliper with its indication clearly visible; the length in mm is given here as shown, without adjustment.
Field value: 30.2 mm
